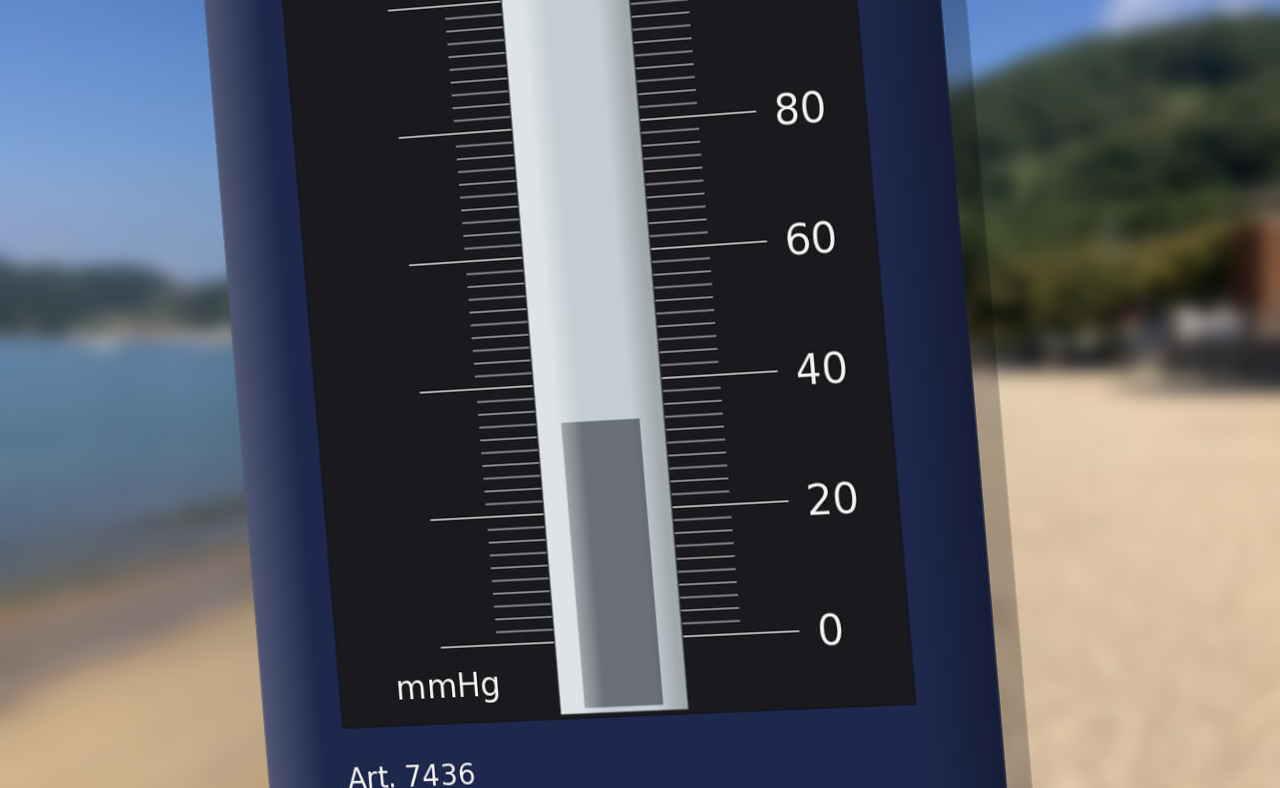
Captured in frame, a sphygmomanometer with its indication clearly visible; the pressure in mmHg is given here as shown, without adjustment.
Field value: 34 mmHg
